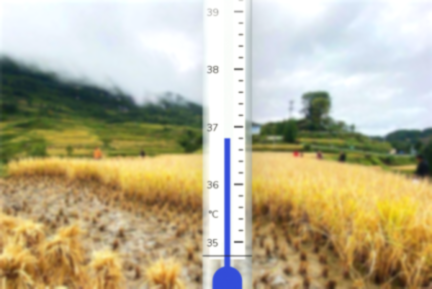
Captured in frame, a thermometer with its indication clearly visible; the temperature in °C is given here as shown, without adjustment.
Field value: 36.8 °C
